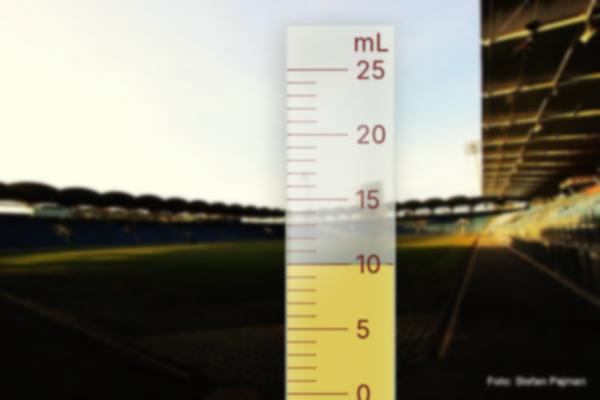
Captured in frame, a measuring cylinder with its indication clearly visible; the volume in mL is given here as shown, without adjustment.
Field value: 10 mL
